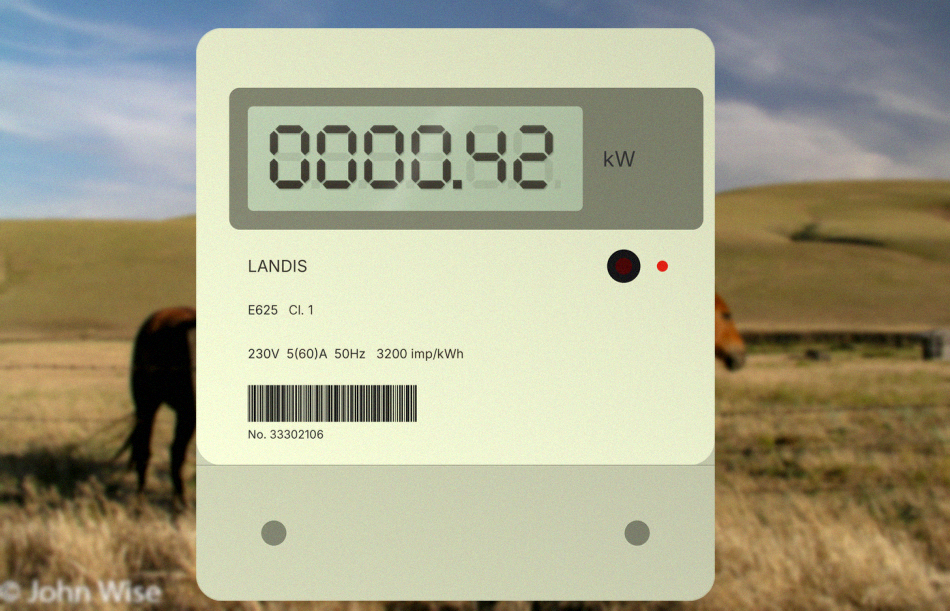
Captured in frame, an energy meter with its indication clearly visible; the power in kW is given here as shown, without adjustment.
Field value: 0.42 kW
